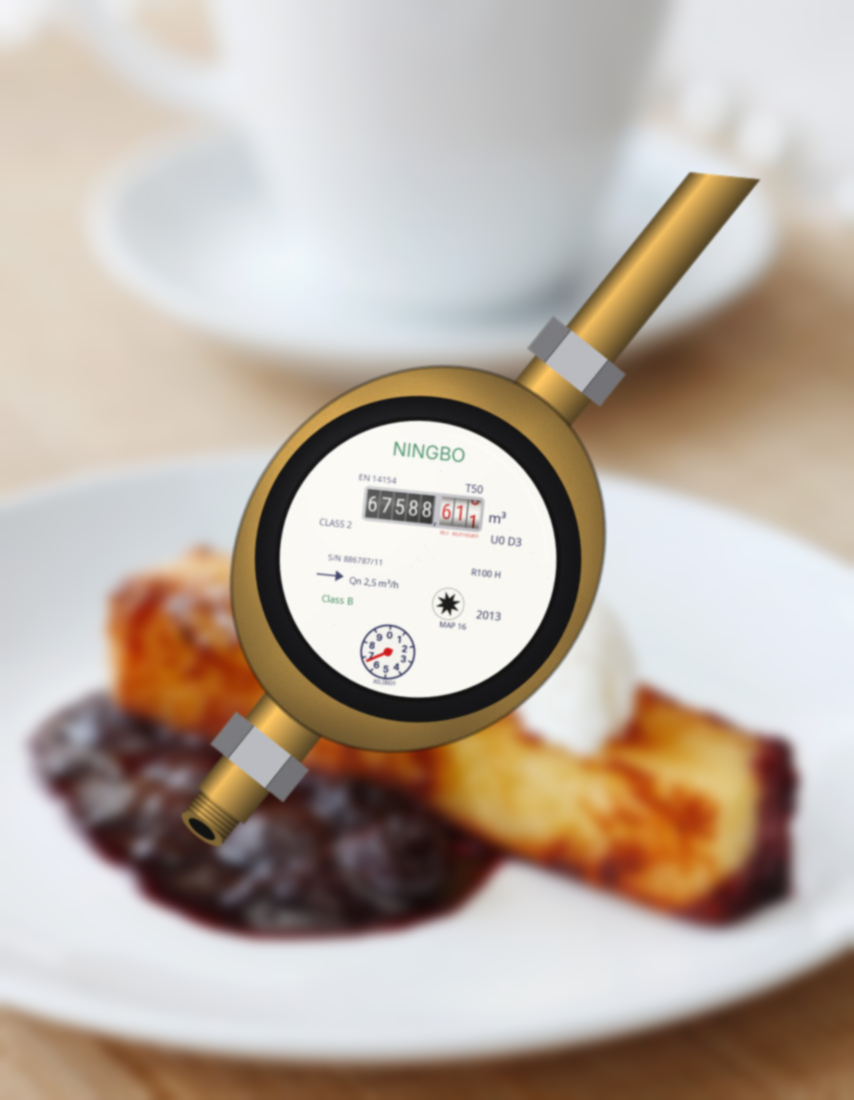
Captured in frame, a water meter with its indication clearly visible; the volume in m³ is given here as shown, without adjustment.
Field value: 67588.6106 m³
